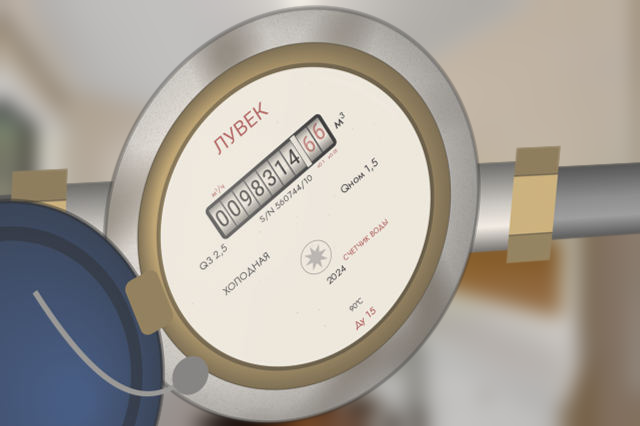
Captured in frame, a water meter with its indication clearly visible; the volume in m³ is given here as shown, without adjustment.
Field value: 98314.66 m³
